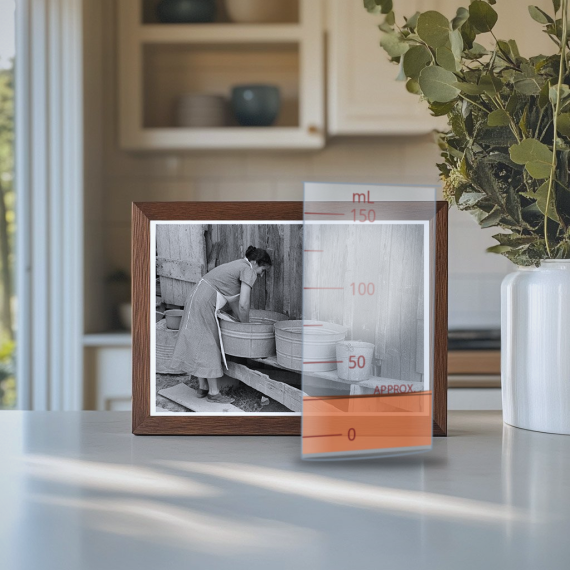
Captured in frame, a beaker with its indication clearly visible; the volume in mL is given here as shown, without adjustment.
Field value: 25 mL
